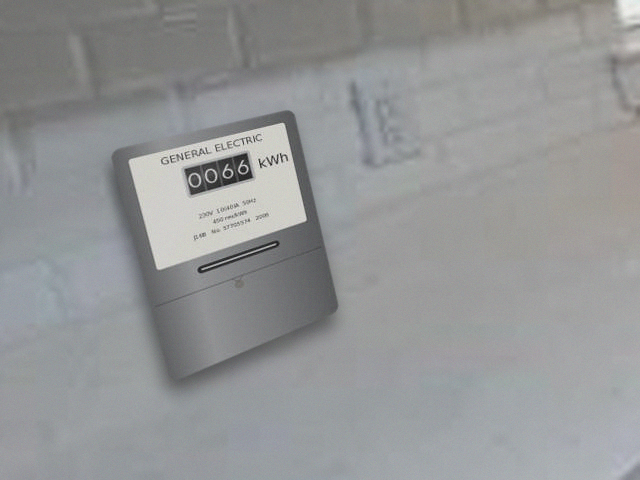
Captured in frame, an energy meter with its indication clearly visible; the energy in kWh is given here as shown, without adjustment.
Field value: 66 kWh
